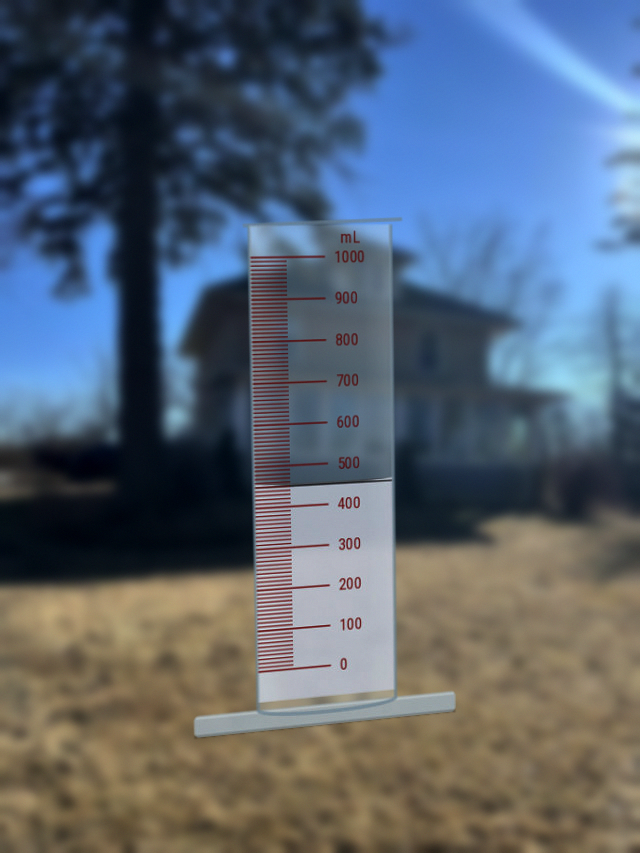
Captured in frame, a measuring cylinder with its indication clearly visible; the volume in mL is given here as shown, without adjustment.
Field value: 450 mL
